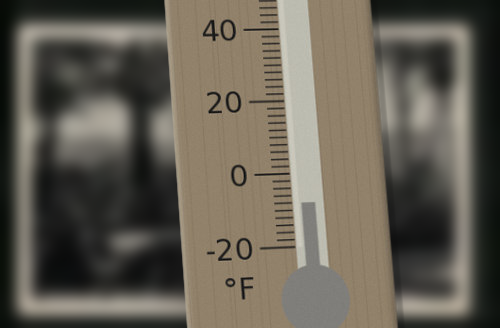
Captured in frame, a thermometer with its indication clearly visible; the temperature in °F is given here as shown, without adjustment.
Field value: -8 °F
